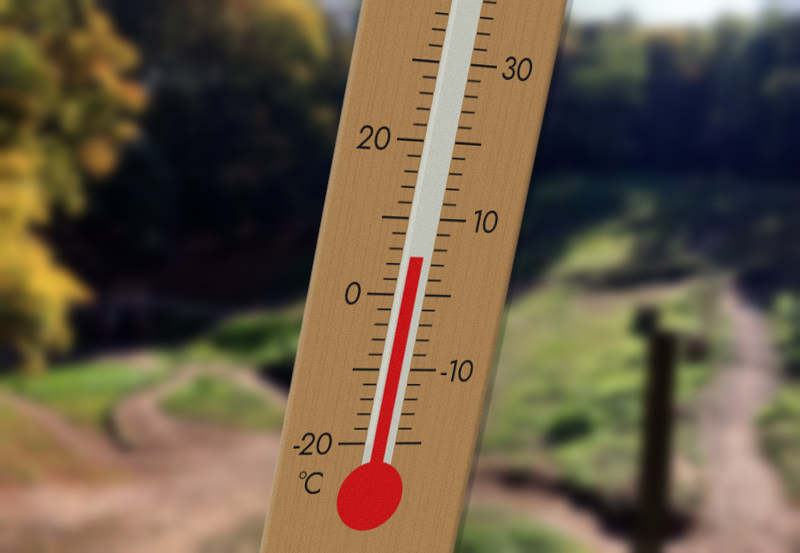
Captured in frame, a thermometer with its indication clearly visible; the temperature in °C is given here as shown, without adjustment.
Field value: 5 °C
